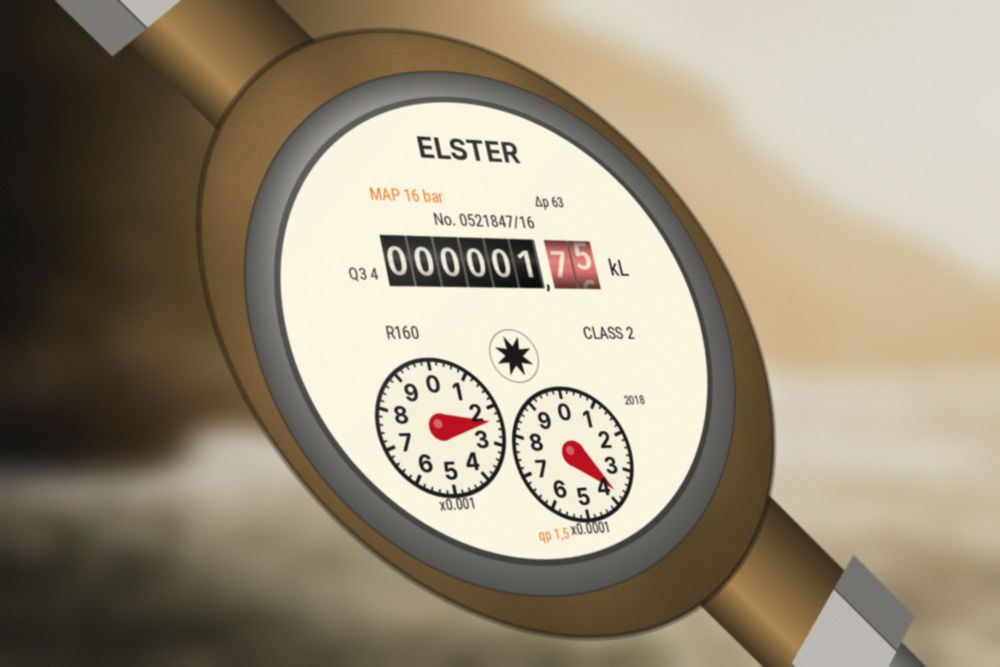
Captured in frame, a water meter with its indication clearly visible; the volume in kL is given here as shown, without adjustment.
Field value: 1.7523 kL
